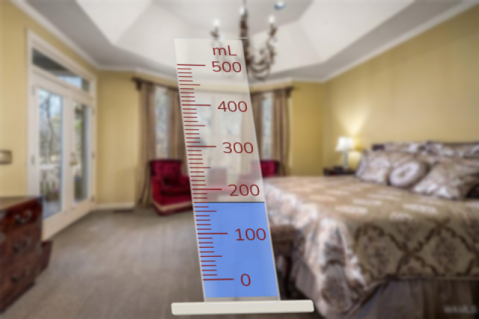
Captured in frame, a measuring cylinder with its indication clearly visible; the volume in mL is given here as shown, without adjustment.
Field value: 170 mL
